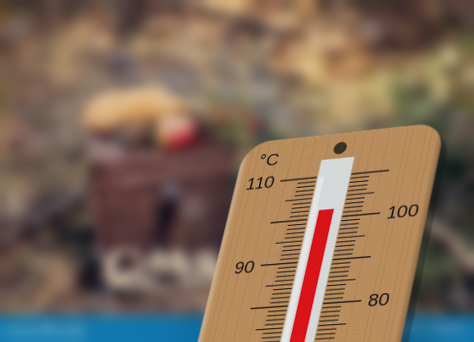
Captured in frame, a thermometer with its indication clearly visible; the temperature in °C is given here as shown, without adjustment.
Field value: 102 °C
